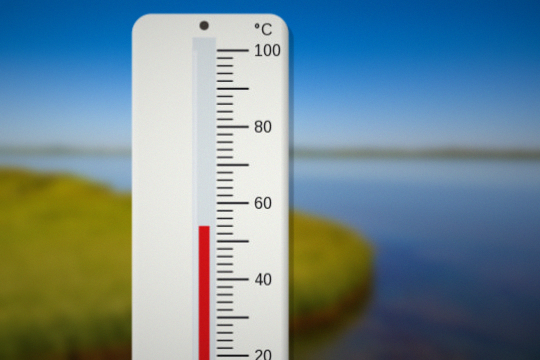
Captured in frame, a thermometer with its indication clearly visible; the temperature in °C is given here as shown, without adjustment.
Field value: 54 °C
